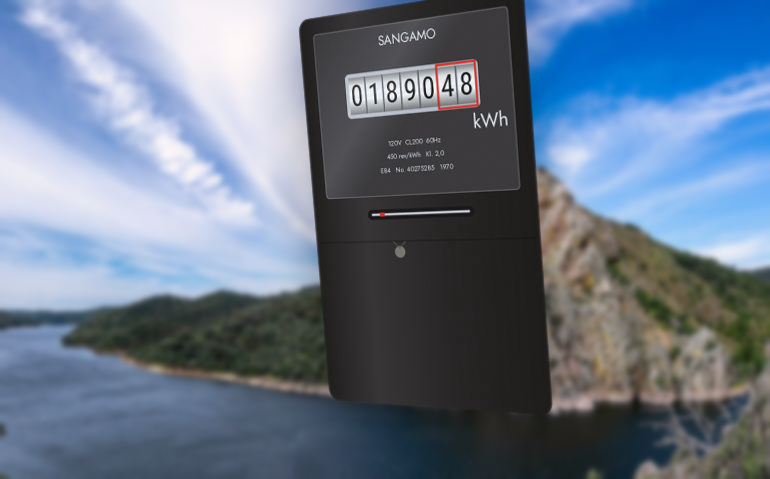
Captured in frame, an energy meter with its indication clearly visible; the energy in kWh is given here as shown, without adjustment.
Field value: 1890.48 kWh
